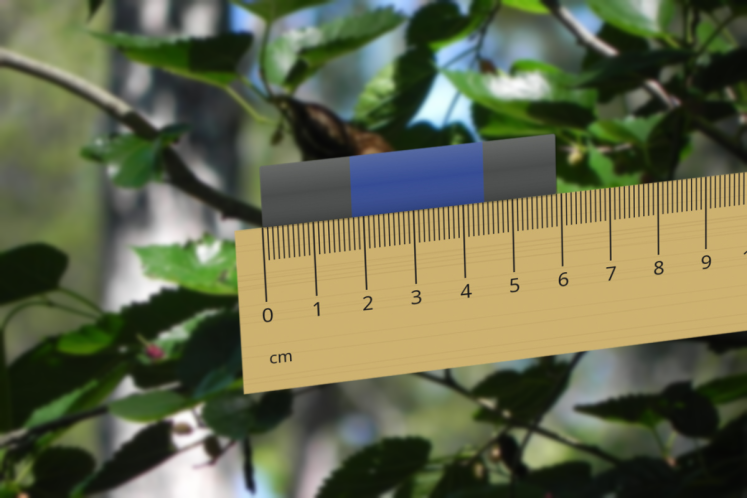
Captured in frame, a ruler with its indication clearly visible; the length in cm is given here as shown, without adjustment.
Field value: 5.9 cm
